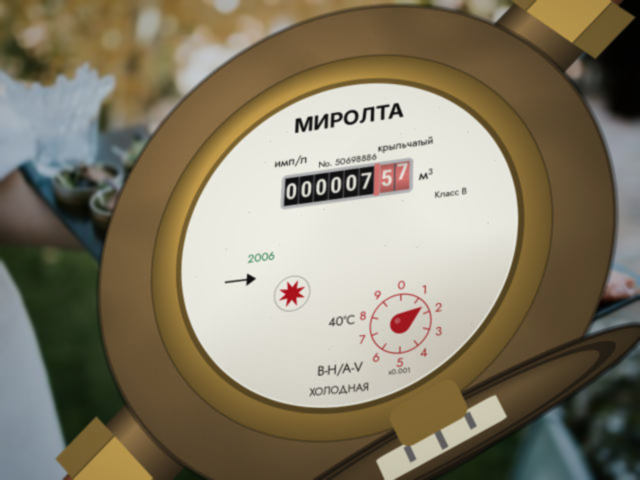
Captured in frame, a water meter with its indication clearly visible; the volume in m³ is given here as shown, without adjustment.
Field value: 7.571 m³
